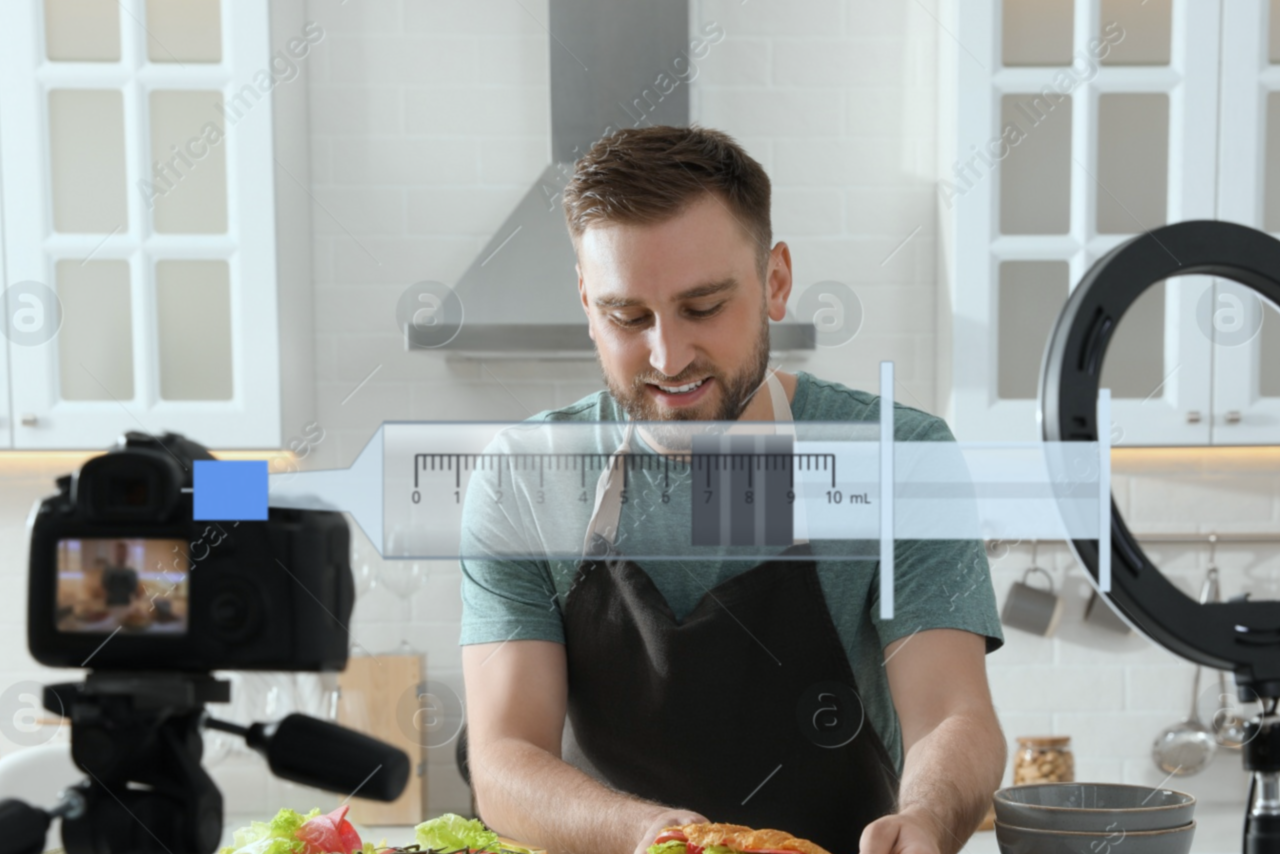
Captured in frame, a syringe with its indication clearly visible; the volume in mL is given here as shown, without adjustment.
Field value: 6.6 mL
